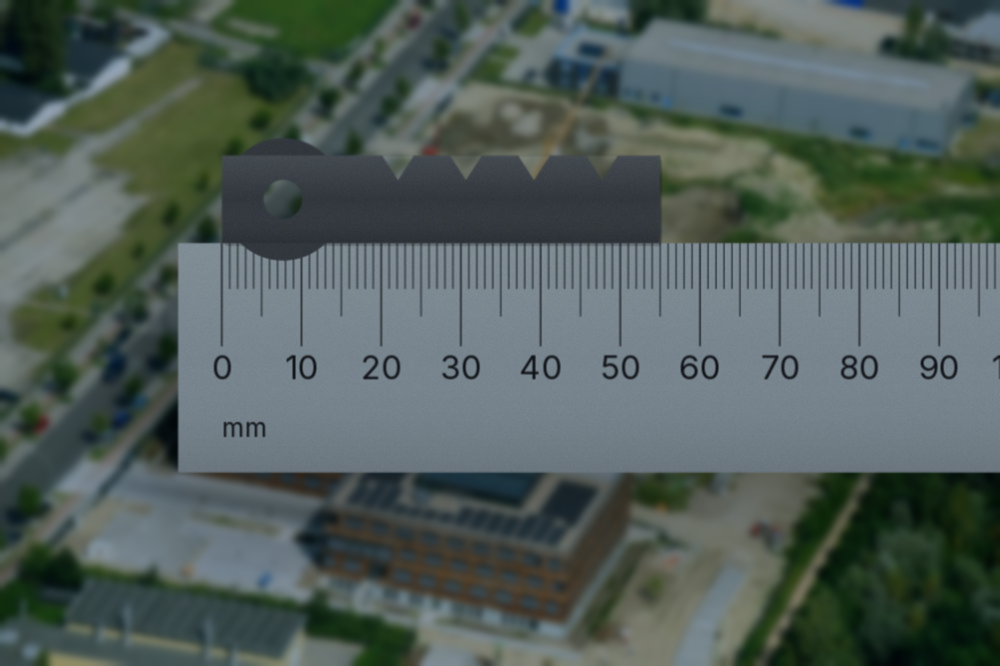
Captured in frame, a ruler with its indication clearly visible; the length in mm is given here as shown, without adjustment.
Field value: 55 mm
